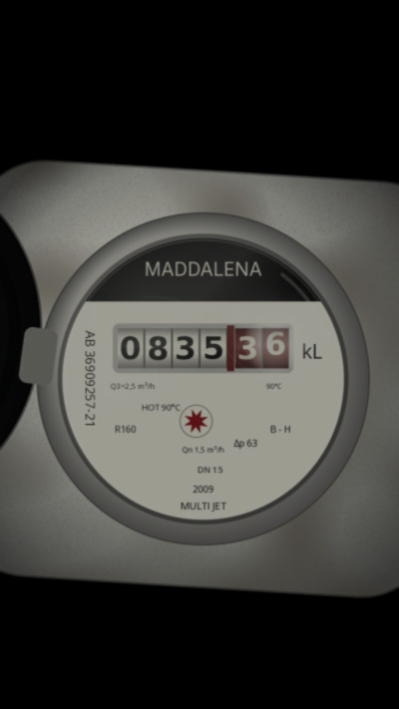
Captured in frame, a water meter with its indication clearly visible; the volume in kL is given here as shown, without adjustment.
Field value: 835.36 kL
